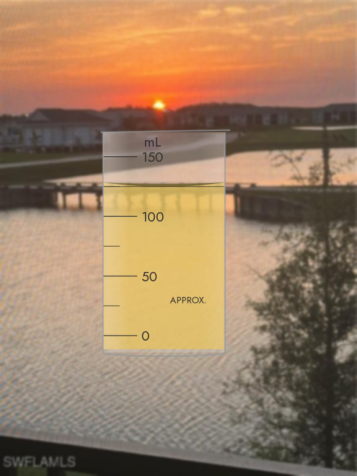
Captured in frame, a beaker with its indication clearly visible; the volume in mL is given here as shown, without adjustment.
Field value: 125 mL
